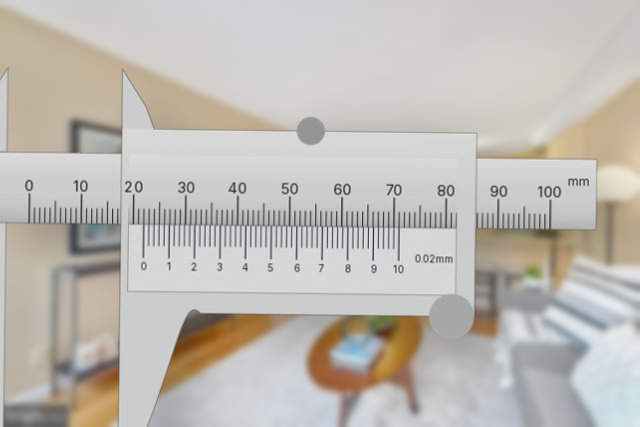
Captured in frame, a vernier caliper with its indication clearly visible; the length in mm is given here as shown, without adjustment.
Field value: 22.0 mm
